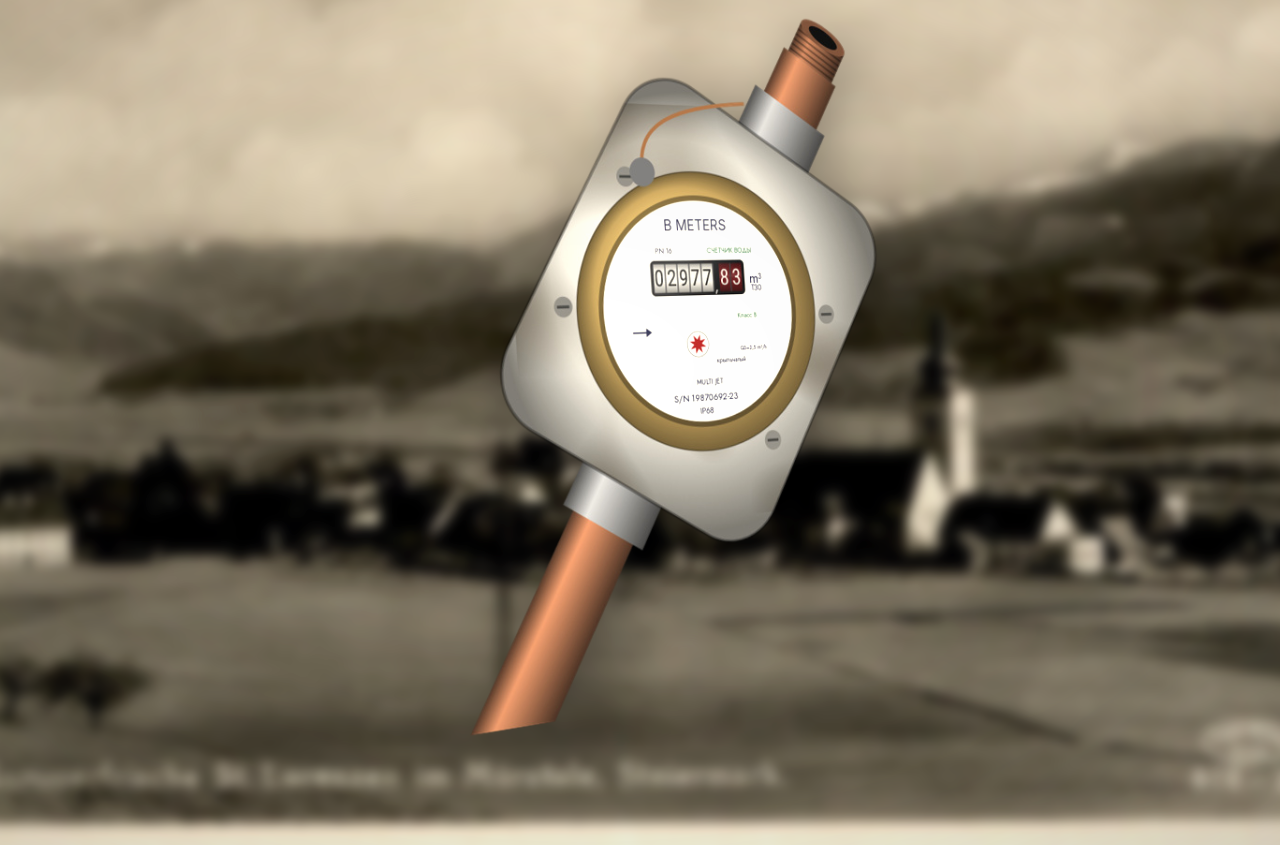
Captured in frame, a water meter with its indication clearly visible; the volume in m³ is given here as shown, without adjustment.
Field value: 2977.83 m³
